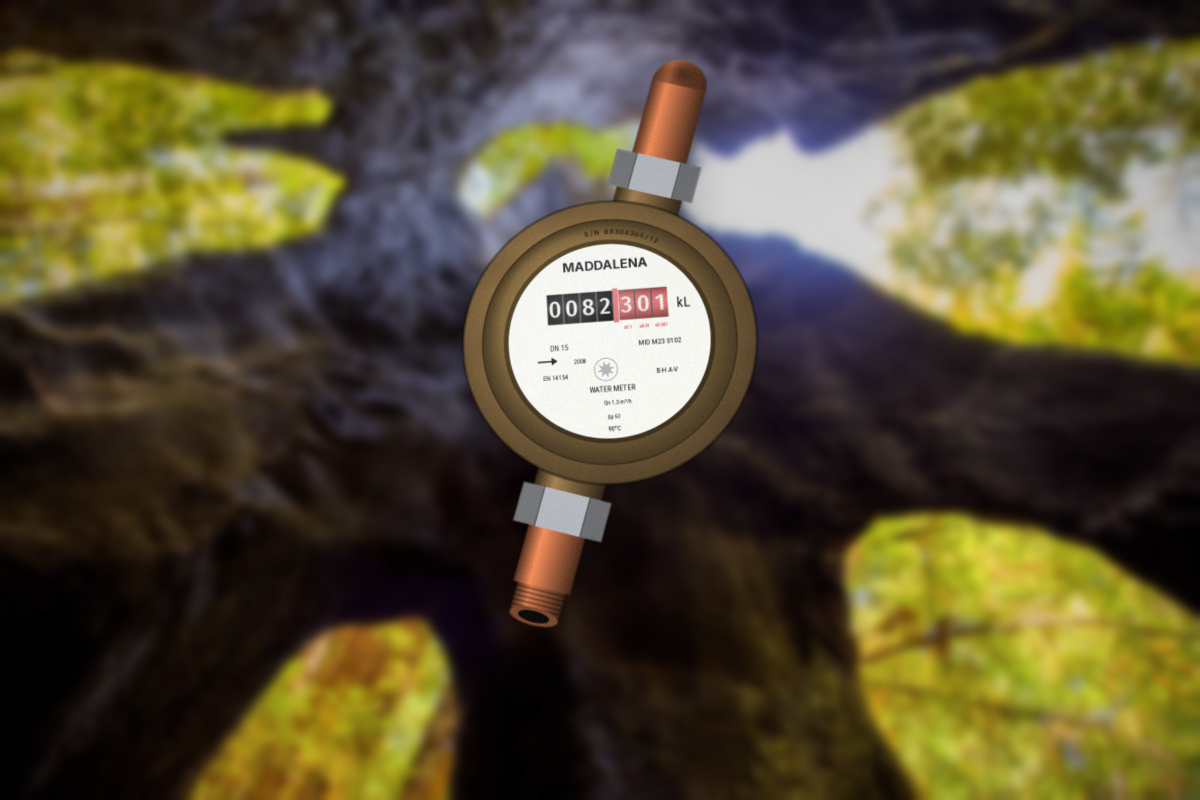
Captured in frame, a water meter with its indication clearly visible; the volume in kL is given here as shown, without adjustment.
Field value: 82.301 kL
